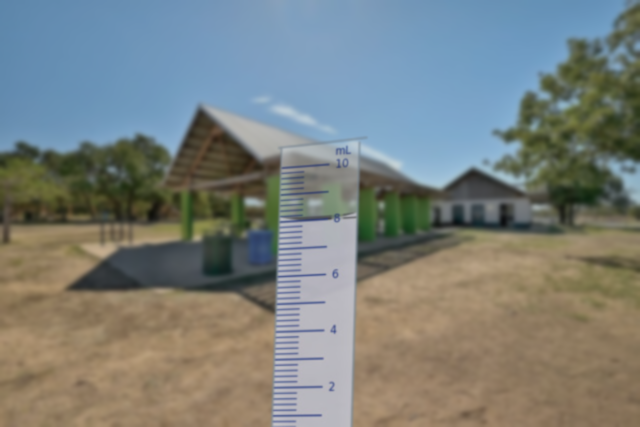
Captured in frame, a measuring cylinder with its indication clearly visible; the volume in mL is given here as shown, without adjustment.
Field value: 8 mL
